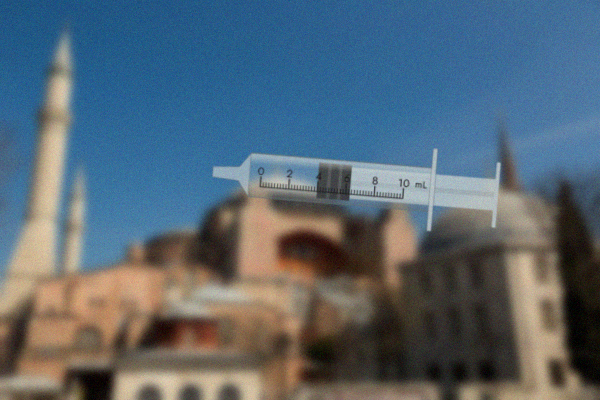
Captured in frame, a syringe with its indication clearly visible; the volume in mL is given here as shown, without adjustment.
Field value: 4 mL
